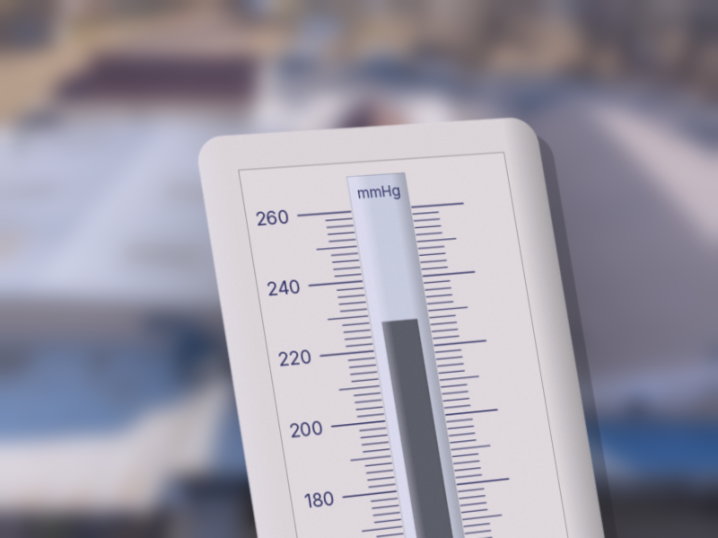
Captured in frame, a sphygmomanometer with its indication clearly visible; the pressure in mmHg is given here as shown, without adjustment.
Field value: 228 mmHg
